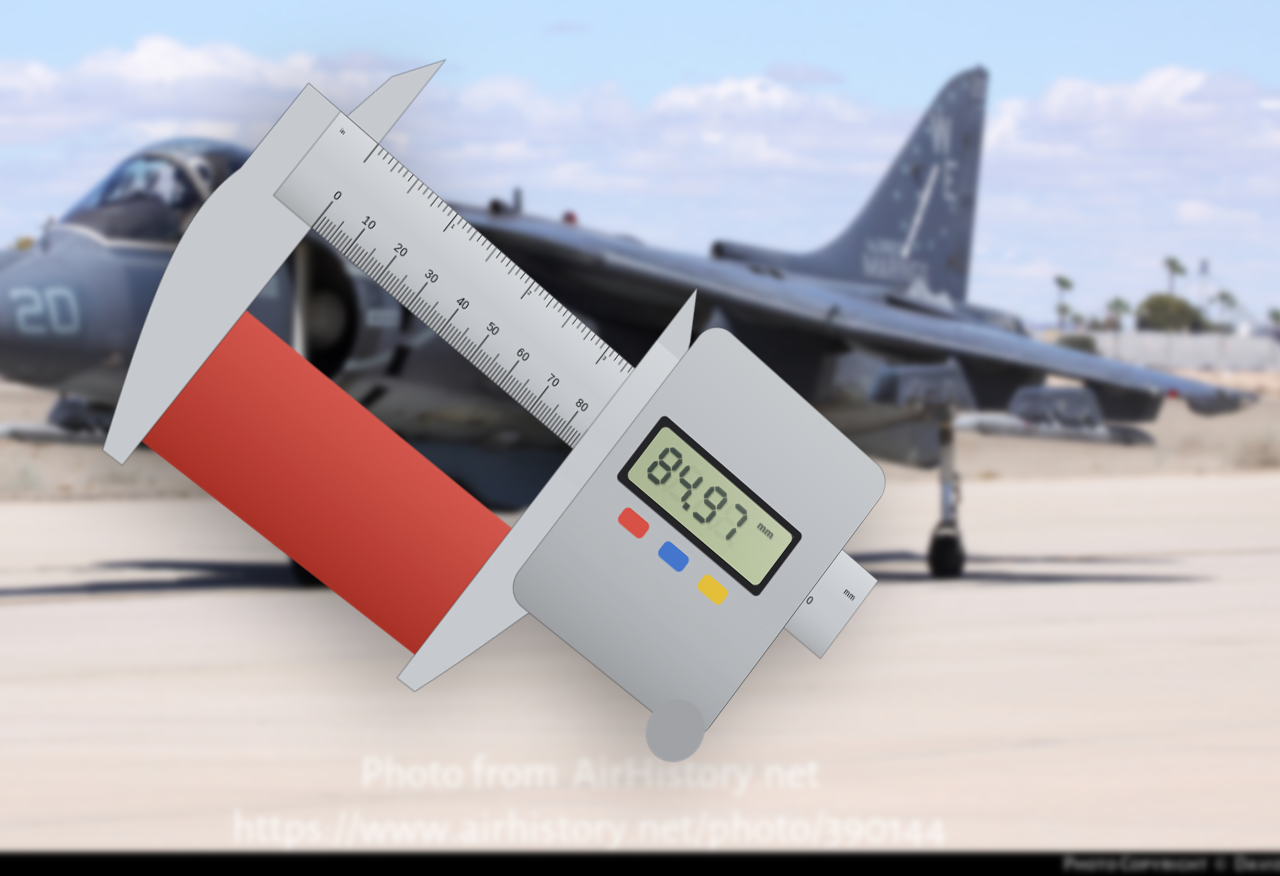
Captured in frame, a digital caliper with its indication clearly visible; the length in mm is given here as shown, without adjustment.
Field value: 84.97 mm
